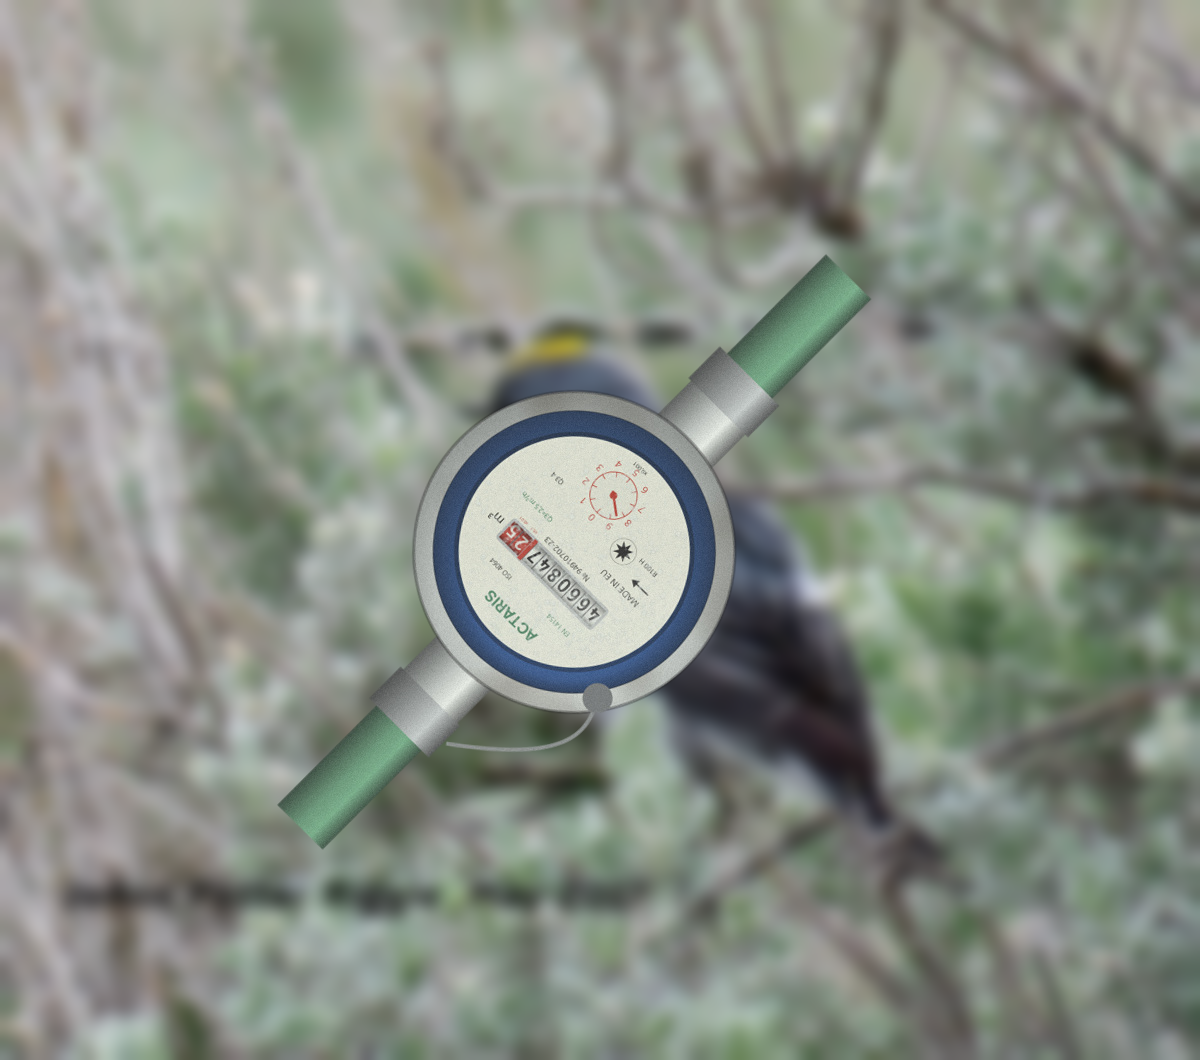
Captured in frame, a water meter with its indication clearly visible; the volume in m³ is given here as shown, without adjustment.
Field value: 4660847.248 m³
